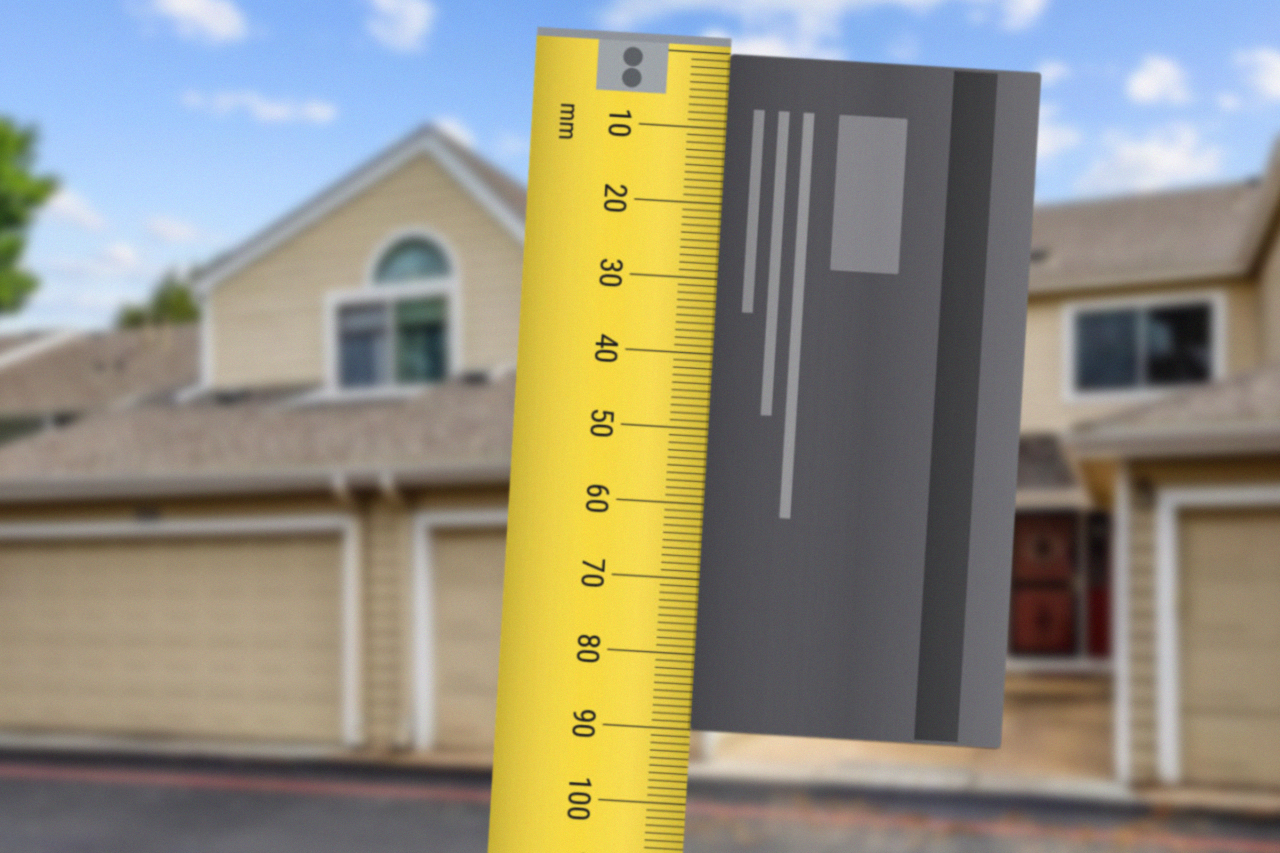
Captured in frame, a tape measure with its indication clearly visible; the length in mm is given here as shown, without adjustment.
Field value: 90 mm
